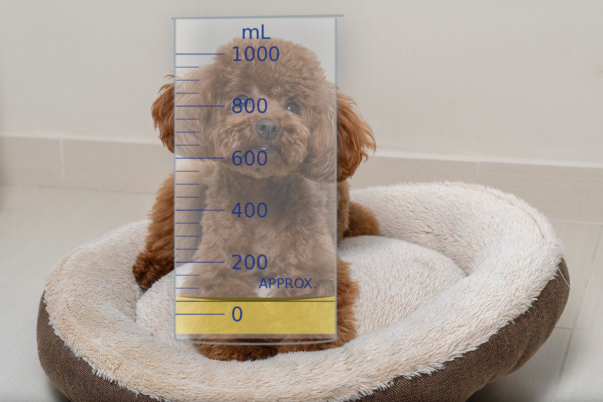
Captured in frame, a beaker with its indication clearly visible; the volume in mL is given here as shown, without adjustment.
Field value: 50 mL
